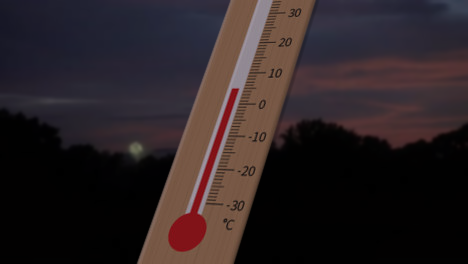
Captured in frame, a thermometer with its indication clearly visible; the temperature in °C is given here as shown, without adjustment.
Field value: 5 °C
